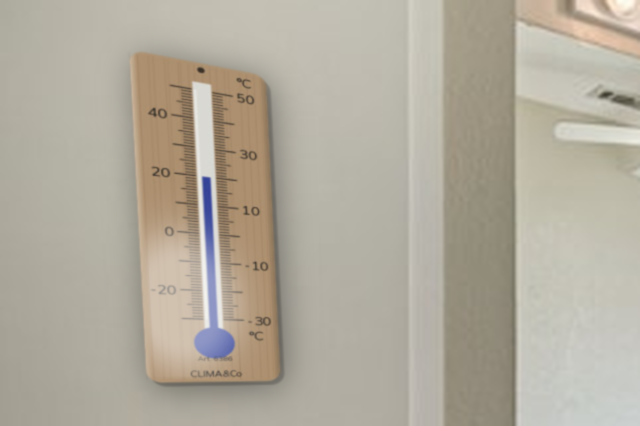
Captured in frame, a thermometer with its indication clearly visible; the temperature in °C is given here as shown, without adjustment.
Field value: 20 °C
